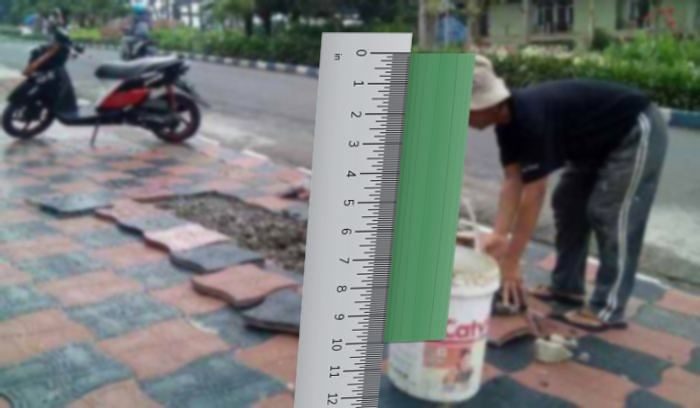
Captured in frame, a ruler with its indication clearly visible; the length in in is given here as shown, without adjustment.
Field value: 10 in
